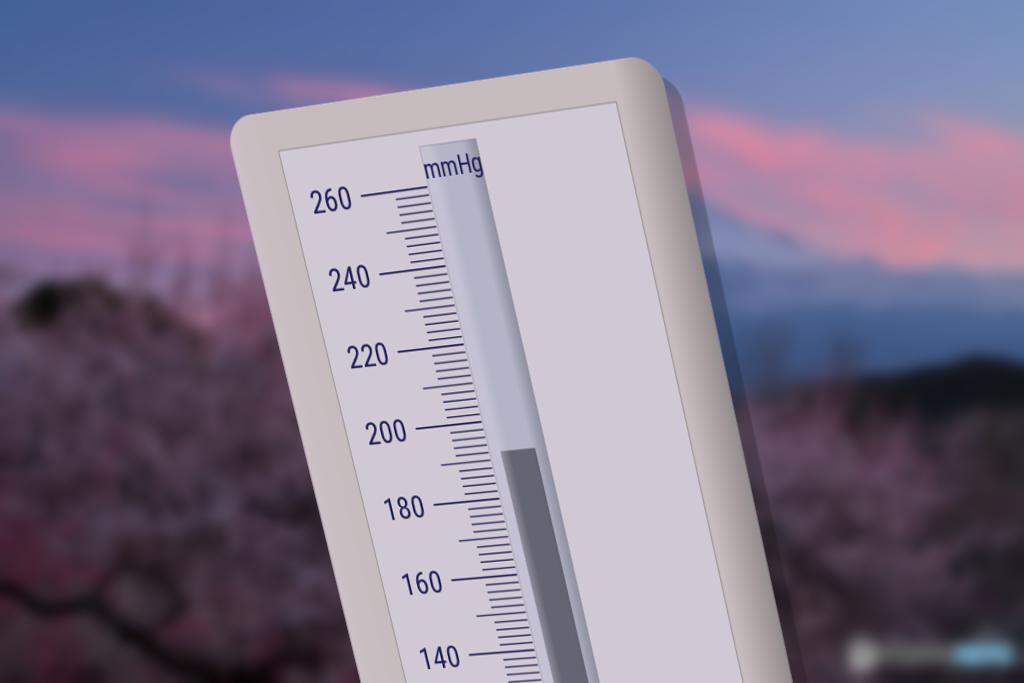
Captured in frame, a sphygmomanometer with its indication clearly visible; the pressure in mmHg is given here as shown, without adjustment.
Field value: 192 mmHg
